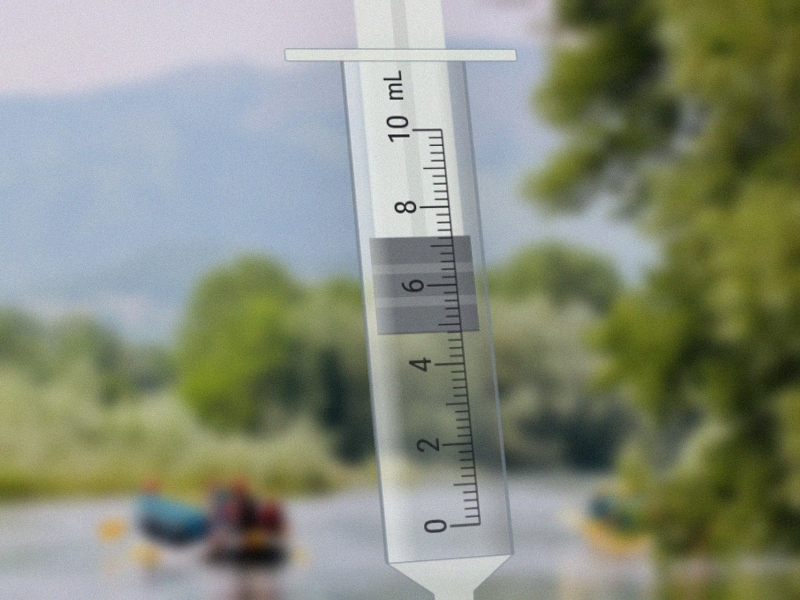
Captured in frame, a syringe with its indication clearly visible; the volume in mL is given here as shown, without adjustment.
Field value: 4.8 mL
